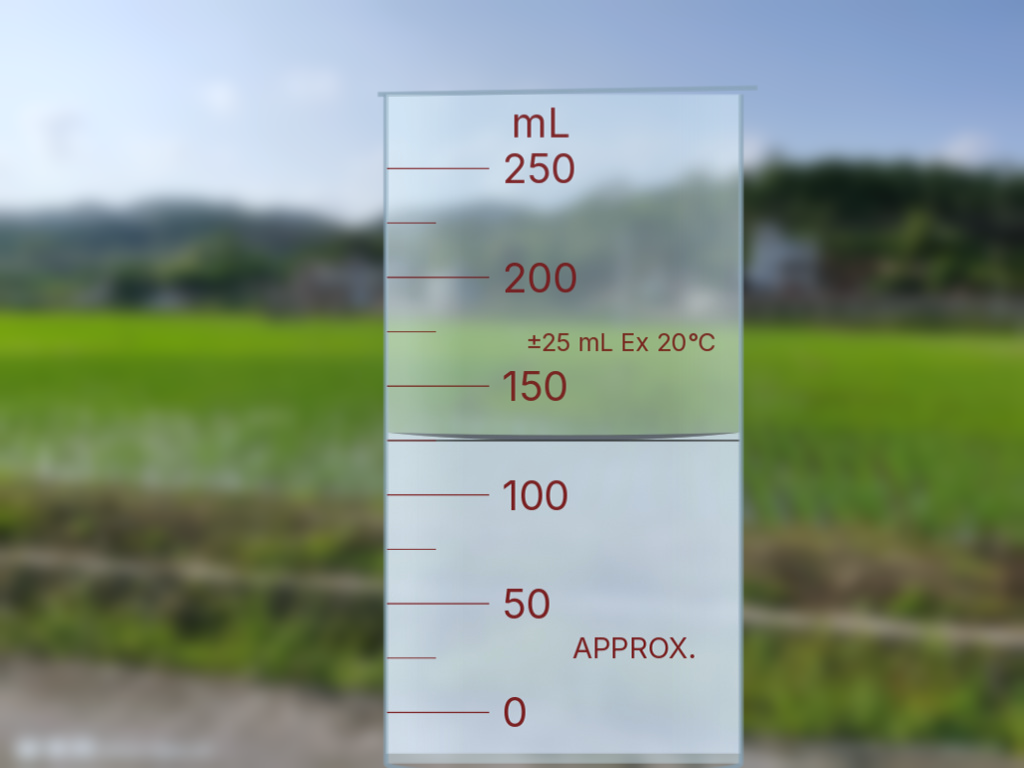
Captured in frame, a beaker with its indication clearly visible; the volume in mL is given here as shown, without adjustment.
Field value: 125 mL
